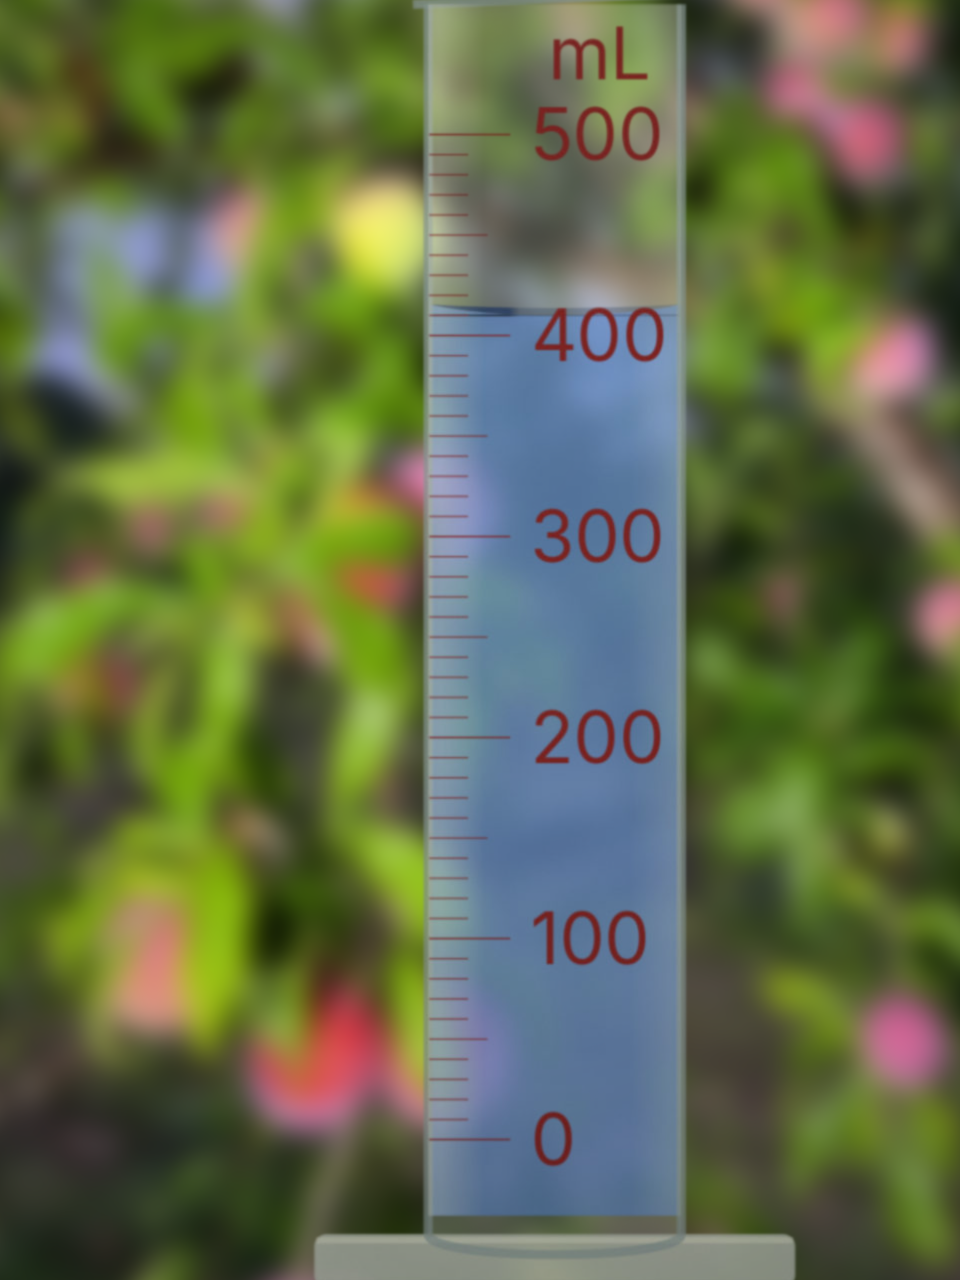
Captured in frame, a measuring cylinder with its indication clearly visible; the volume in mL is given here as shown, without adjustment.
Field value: 410 mL
